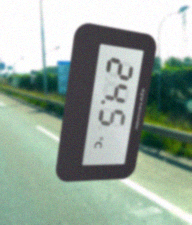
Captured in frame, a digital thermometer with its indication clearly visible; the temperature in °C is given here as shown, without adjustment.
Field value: 24.5 °C
